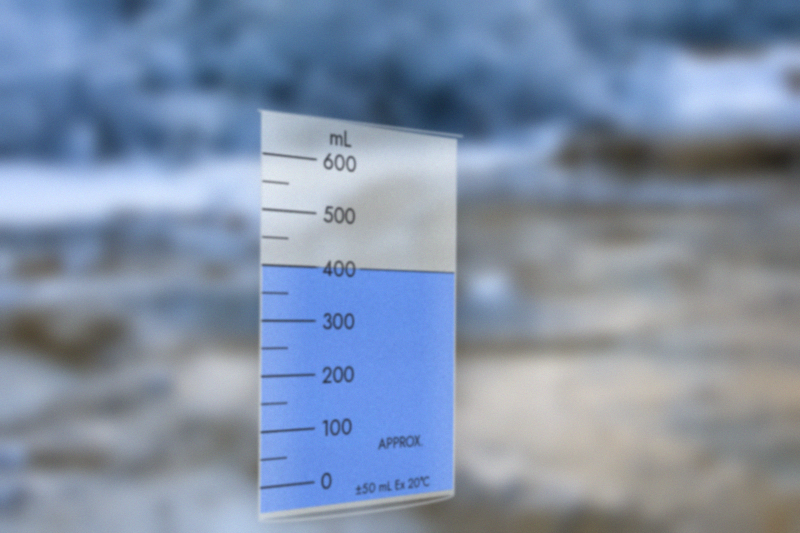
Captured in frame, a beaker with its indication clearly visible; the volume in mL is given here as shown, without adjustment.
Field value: 400 mL
